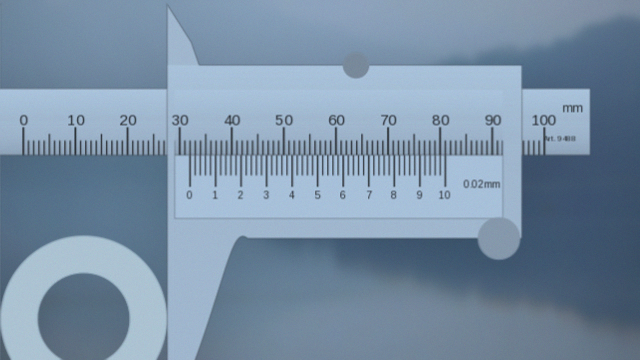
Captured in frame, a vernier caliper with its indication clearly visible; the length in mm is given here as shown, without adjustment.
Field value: 32.0 mm
